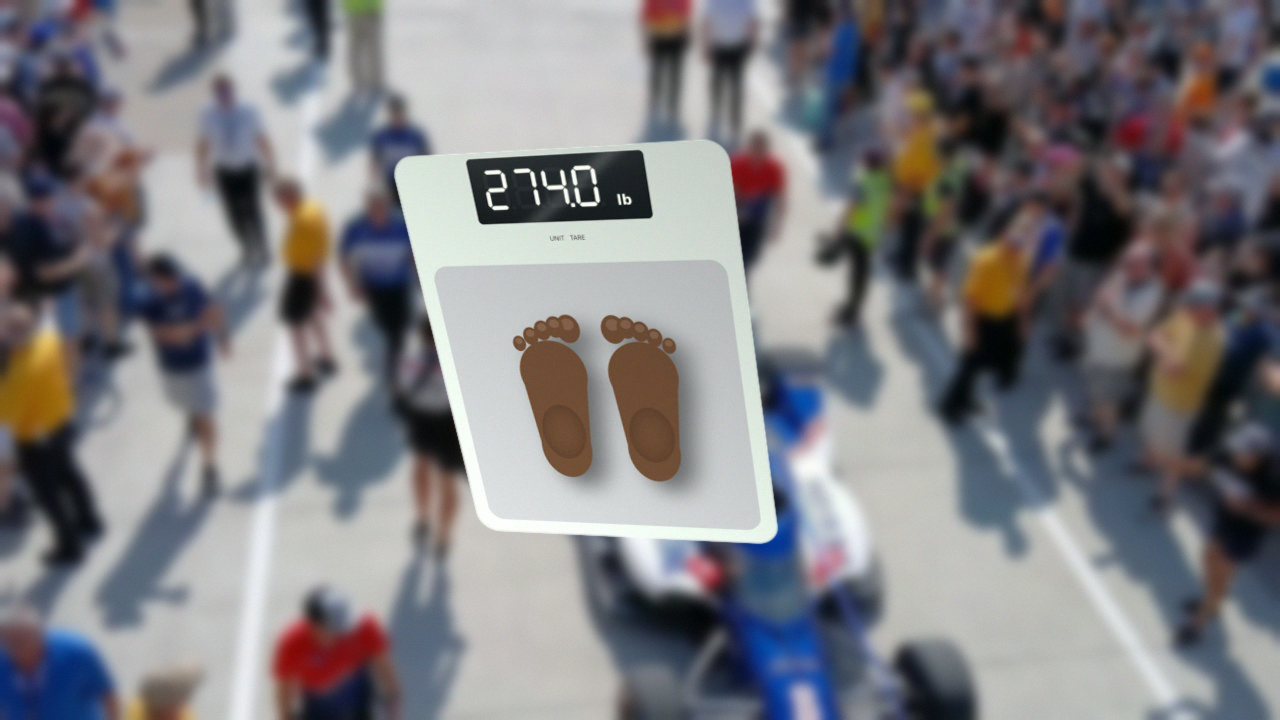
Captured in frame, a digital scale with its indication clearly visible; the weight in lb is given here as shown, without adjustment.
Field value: 274.0 lb
